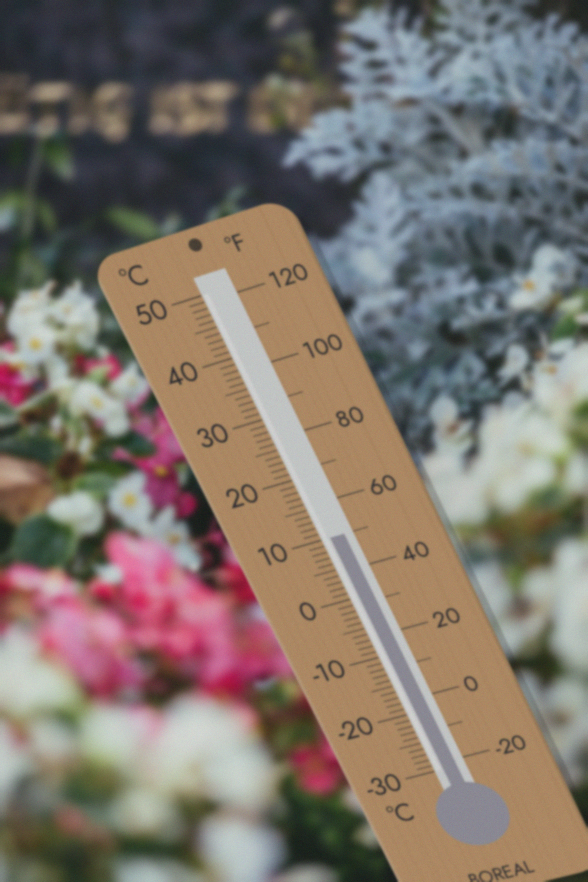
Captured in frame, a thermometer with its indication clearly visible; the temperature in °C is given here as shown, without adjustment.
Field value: 10 °C
